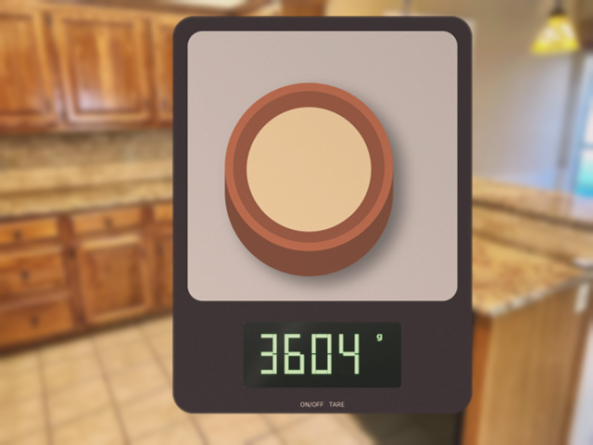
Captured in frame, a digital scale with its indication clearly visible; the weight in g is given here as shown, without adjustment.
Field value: 3604 g
